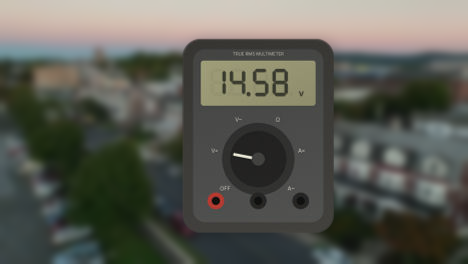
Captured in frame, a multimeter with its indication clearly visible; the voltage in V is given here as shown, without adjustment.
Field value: 14.58 V
